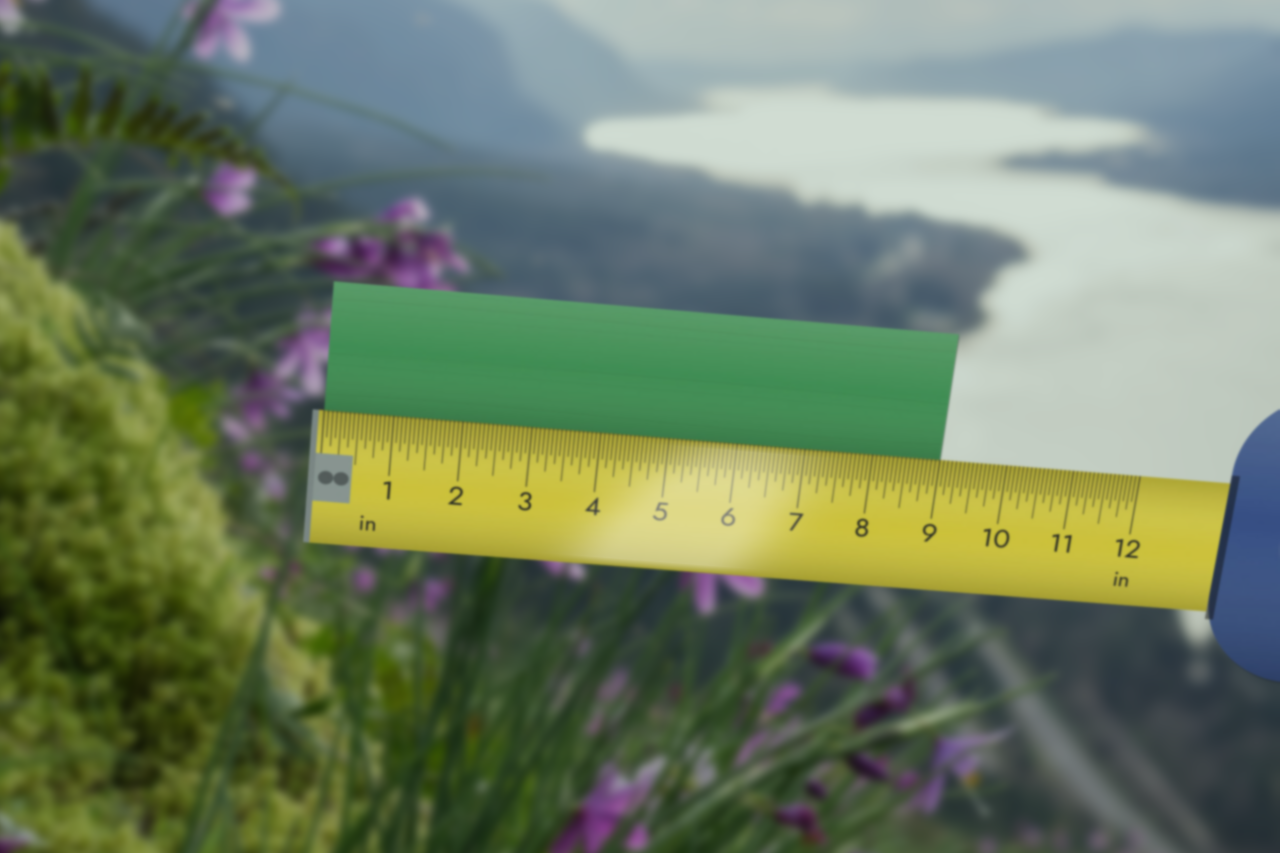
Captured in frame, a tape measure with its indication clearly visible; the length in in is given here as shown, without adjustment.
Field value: 9 in
